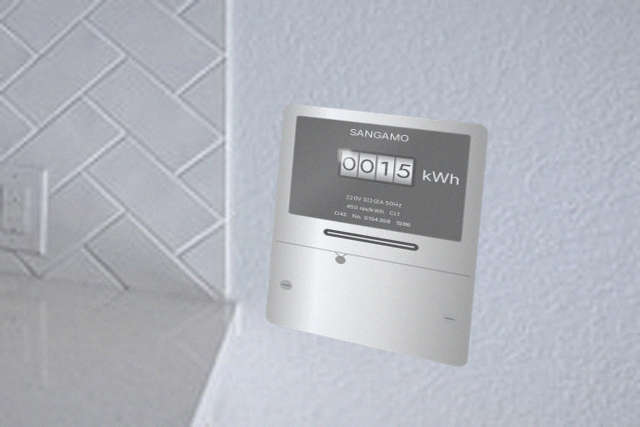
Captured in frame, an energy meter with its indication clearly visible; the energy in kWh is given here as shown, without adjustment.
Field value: 15 kWh
